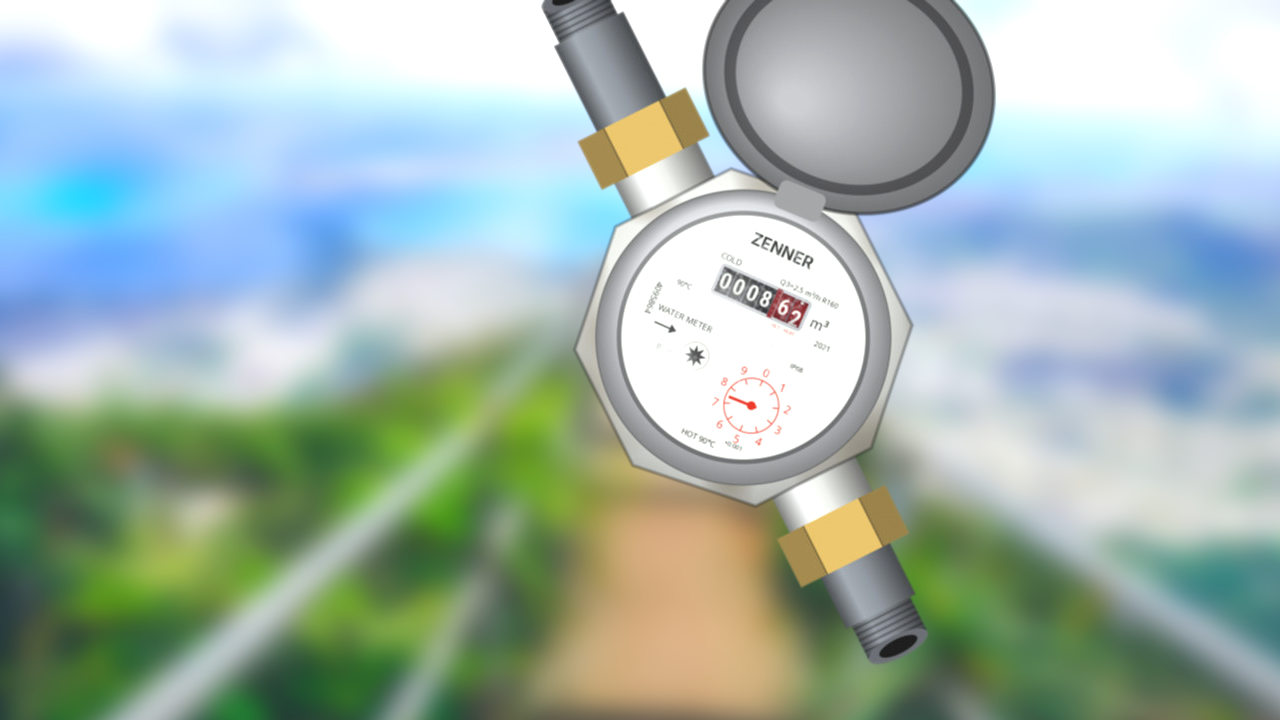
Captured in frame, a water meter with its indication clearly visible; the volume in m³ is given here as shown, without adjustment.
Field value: 8.617 m³
